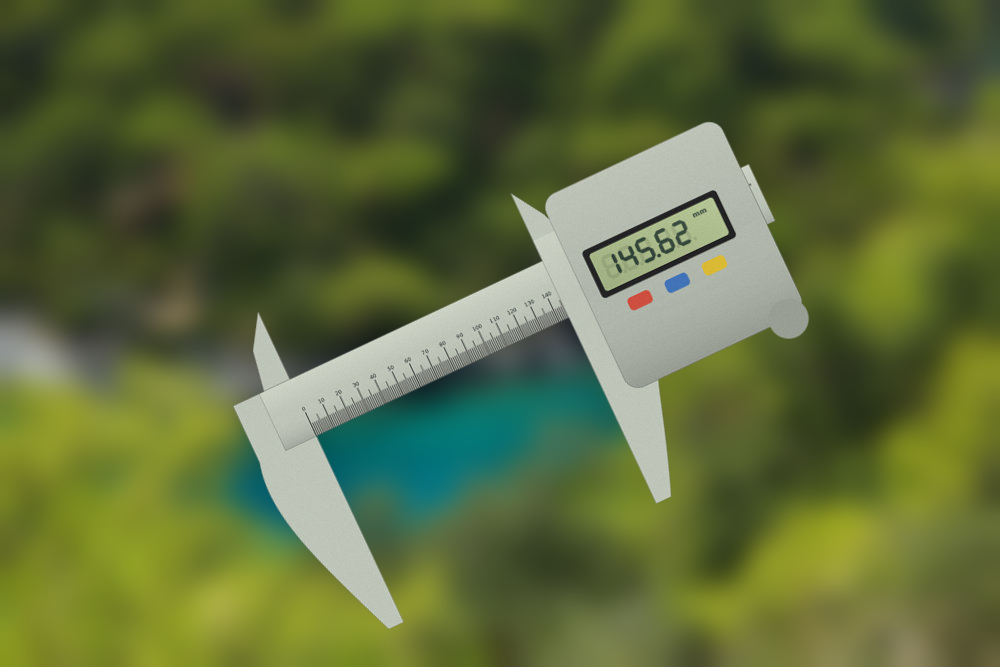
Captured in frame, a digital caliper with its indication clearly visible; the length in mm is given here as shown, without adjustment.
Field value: 145.62 mm
